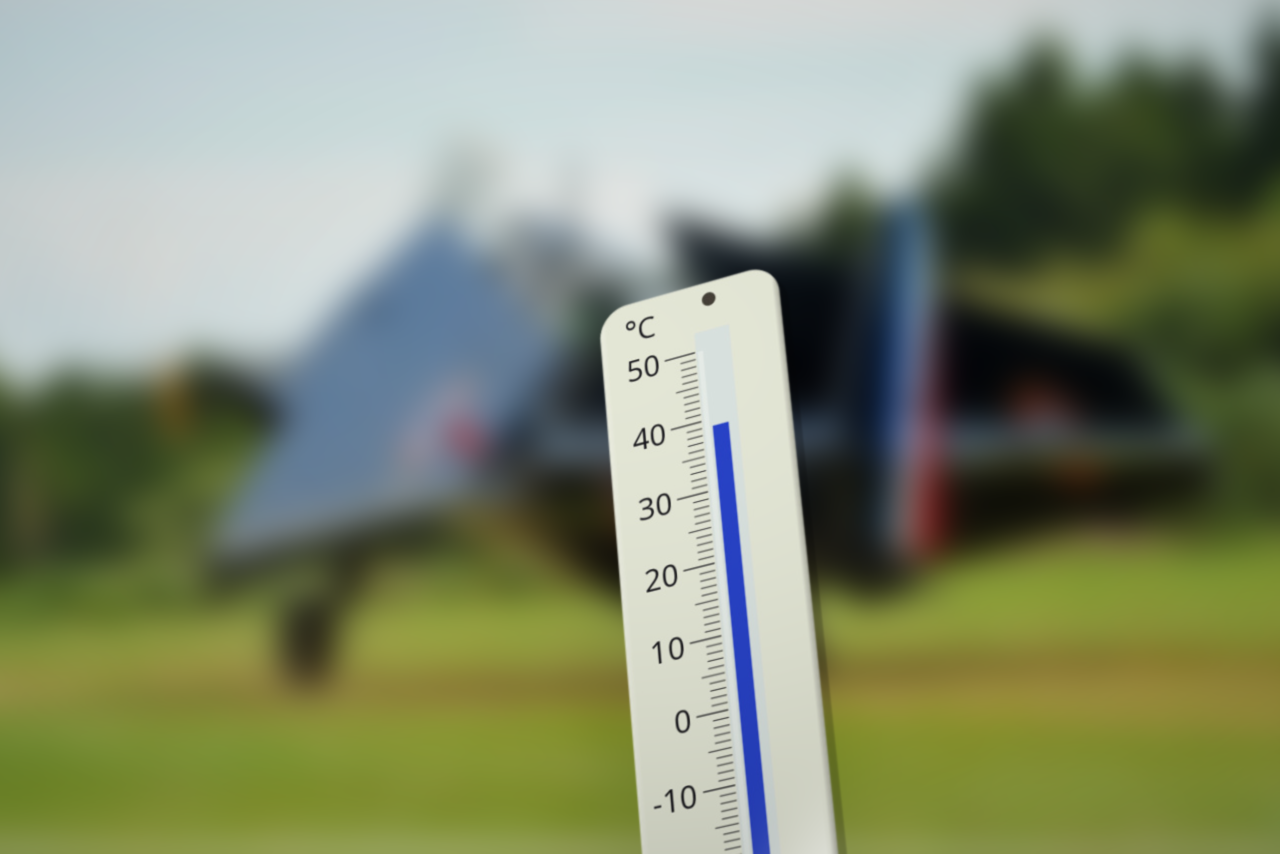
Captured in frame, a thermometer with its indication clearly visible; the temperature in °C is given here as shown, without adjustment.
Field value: 39 °C
